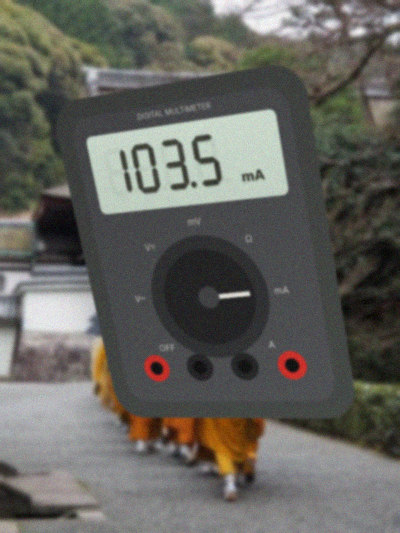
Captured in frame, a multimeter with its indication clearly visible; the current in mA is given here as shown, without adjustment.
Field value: 103.5 mA
